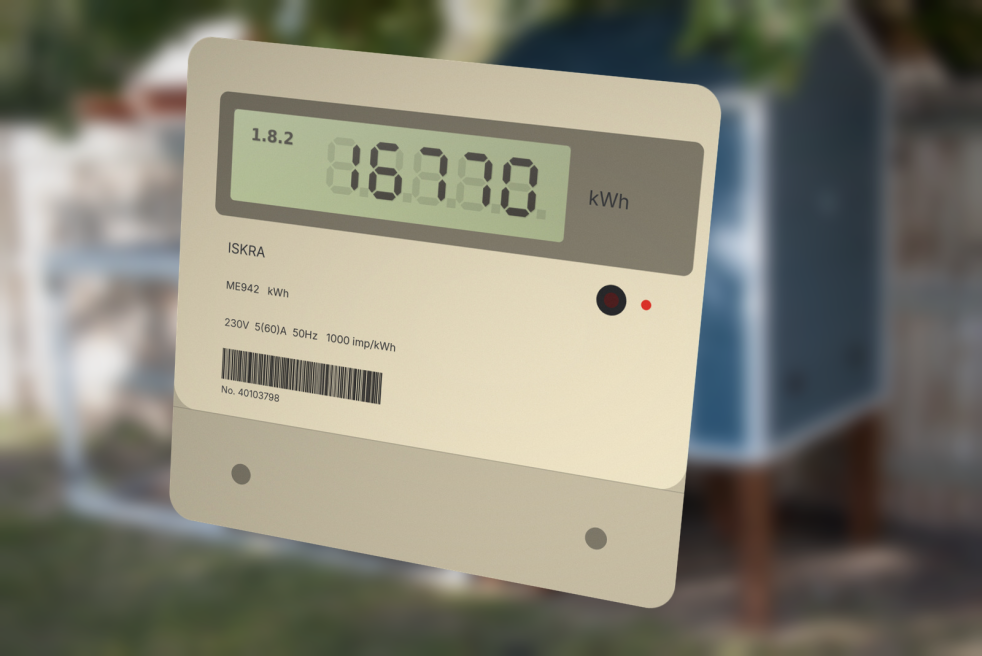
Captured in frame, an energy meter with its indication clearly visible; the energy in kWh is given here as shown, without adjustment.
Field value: 16770 kWh
